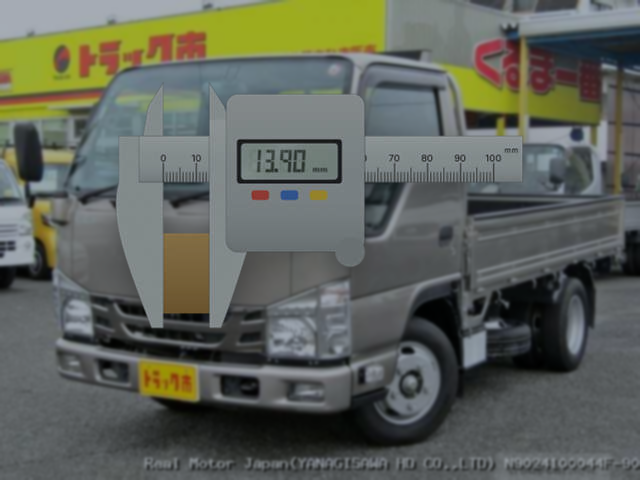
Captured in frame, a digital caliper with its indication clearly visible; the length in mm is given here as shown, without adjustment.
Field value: 13.90 mm
